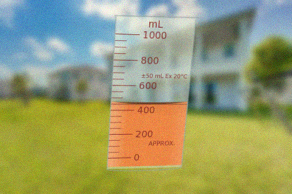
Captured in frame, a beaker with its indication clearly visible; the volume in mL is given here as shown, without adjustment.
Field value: 450 mL
